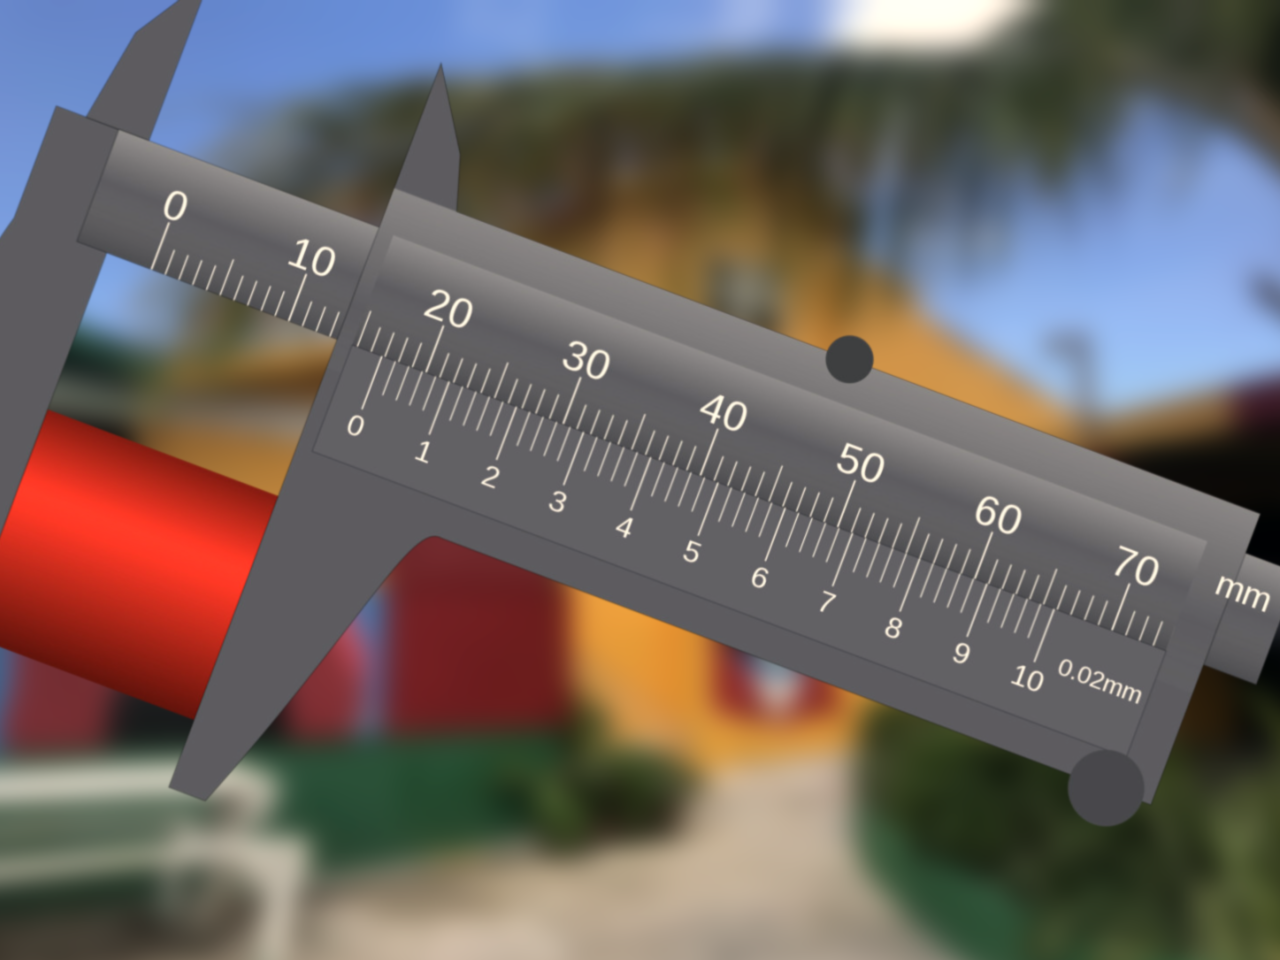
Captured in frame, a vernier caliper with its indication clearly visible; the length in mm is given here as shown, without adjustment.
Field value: 16.8 mm
